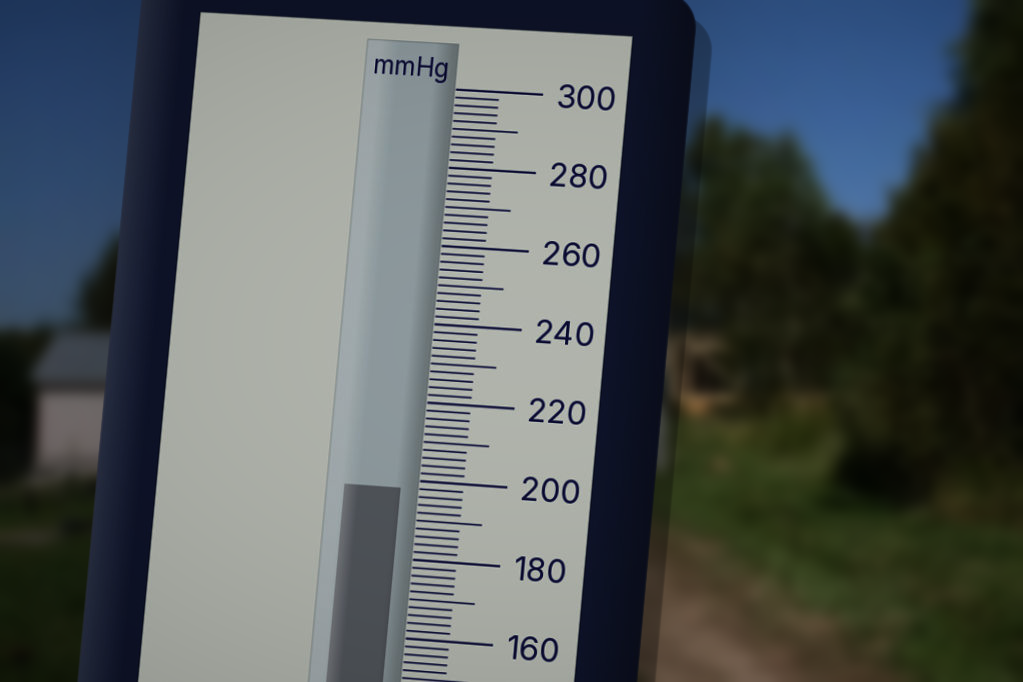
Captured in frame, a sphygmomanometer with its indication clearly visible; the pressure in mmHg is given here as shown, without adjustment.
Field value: 198 mmHg
